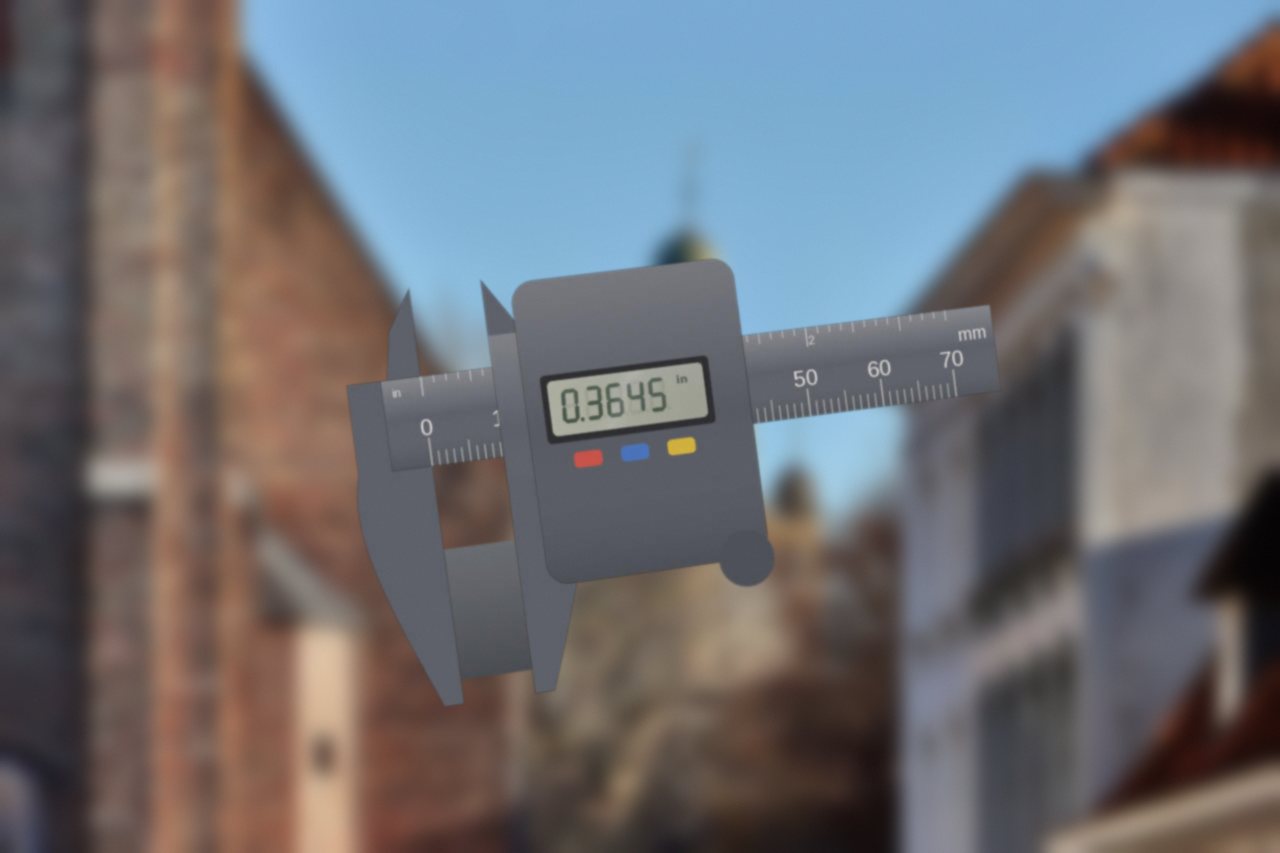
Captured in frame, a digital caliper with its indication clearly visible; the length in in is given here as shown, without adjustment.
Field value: 0.3645 in
